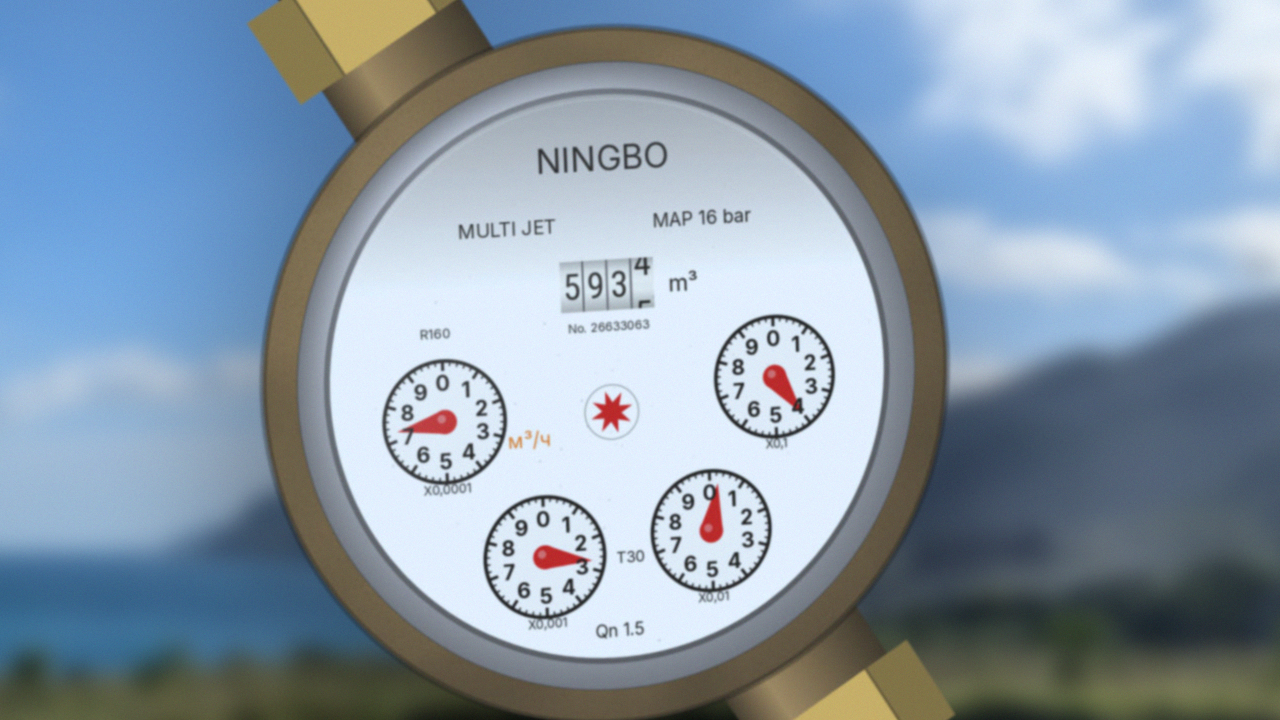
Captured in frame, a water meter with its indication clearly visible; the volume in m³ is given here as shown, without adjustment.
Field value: 5934.4027 m³
